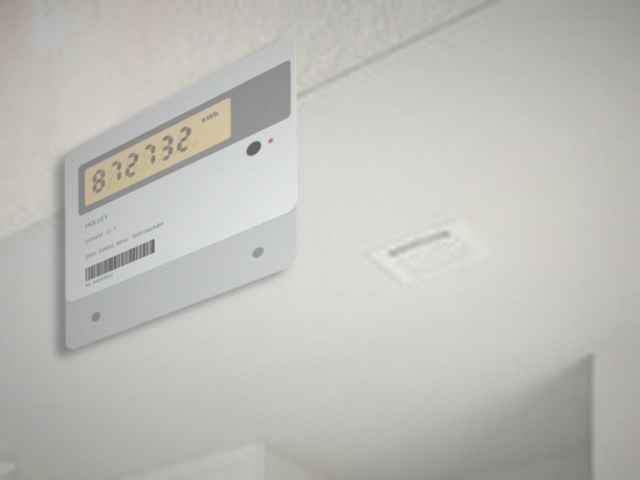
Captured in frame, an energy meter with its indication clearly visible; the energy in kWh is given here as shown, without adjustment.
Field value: 872732 kWh
